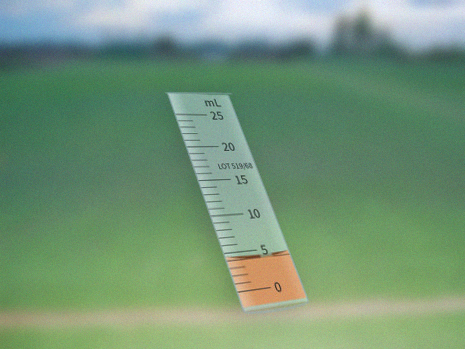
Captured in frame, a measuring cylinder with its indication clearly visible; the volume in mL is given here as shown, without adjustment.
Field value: 4 mL
